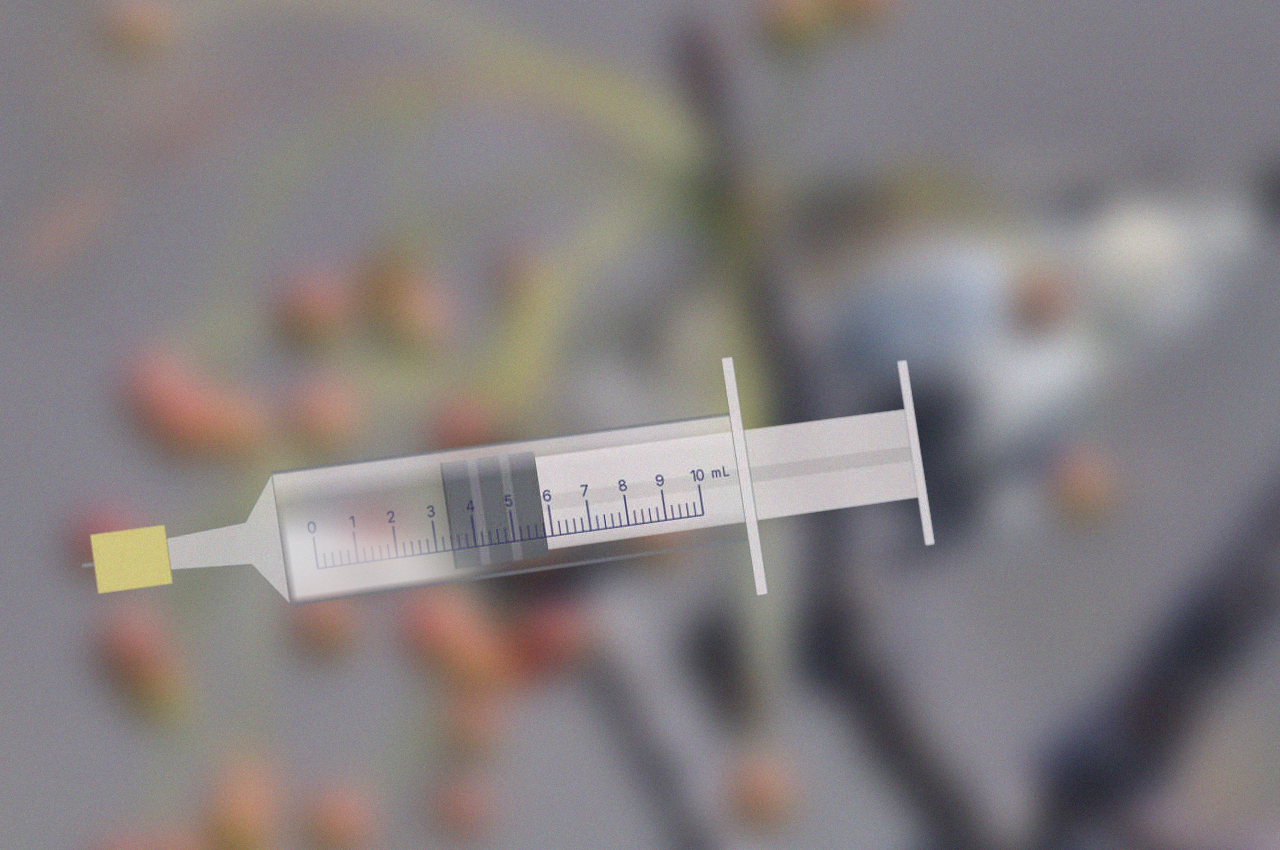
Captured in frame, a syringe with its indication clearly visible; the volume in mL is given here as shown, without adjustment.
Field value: 3.4 mL
